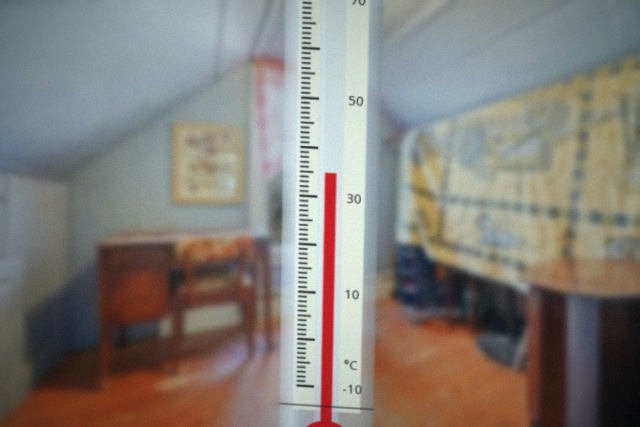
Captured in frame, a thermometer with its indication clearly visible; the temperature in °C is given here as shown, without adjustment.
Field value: 35 °C
